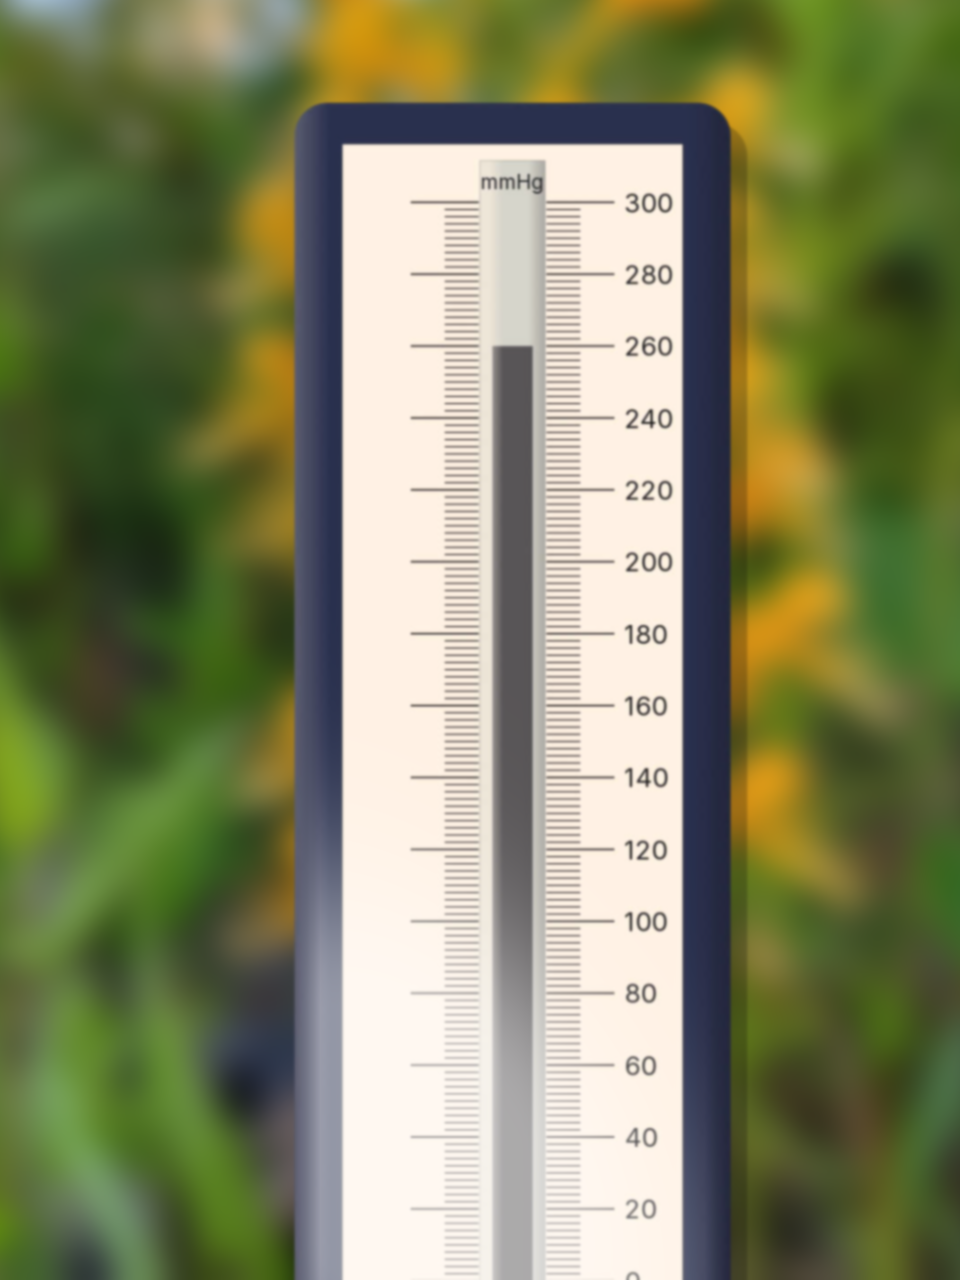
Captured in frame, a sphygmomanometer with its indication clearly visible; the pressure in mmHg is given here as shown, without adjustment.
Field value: 260 mmHg
